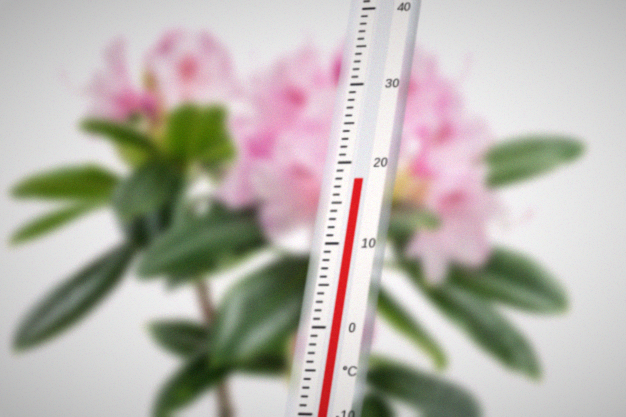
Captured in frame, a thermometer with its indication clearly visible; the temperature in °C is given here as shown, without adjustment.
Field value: 18 °C
